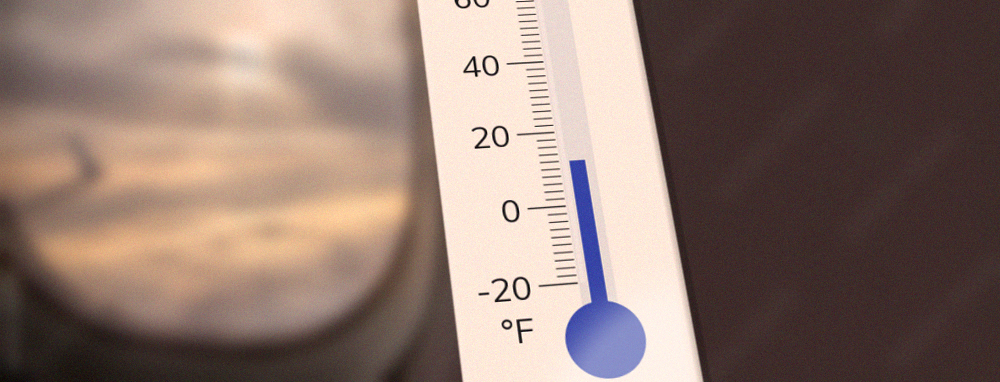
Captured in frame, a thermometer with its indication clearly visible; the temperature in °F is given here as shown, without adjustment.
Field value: 12 °F
